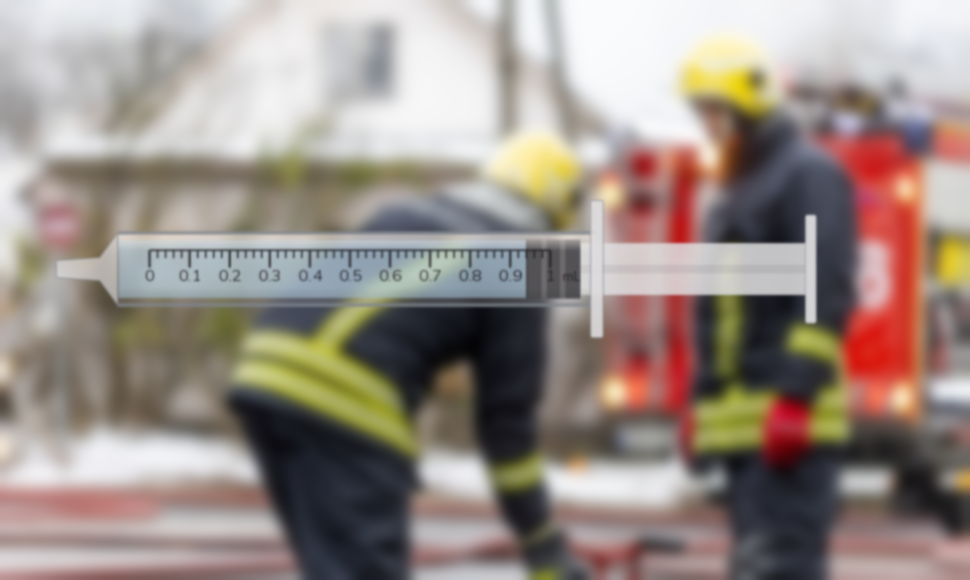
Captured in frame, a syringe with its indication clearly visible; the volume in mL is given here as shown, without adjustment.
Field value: 0.94 mL
